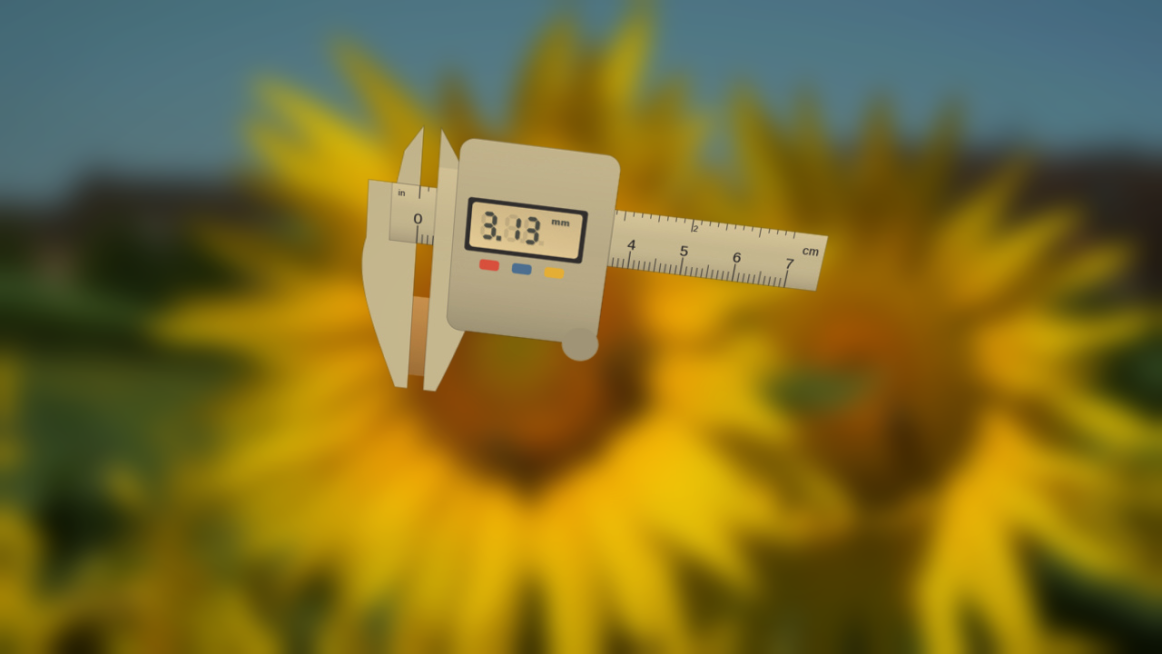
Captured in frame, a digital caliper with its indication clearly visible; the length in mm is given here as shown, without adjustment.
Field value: 3.13 mm
